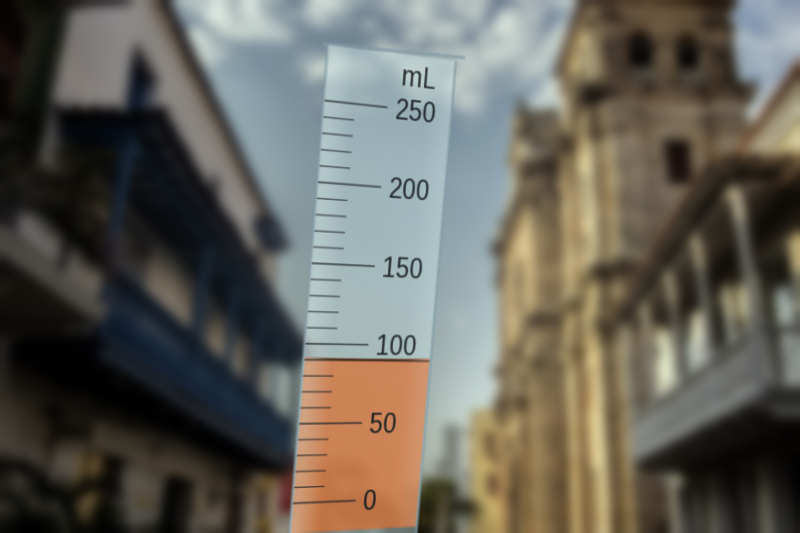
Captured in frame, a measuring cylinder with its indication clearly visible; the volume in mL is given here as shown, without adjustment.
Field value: 90 mL
